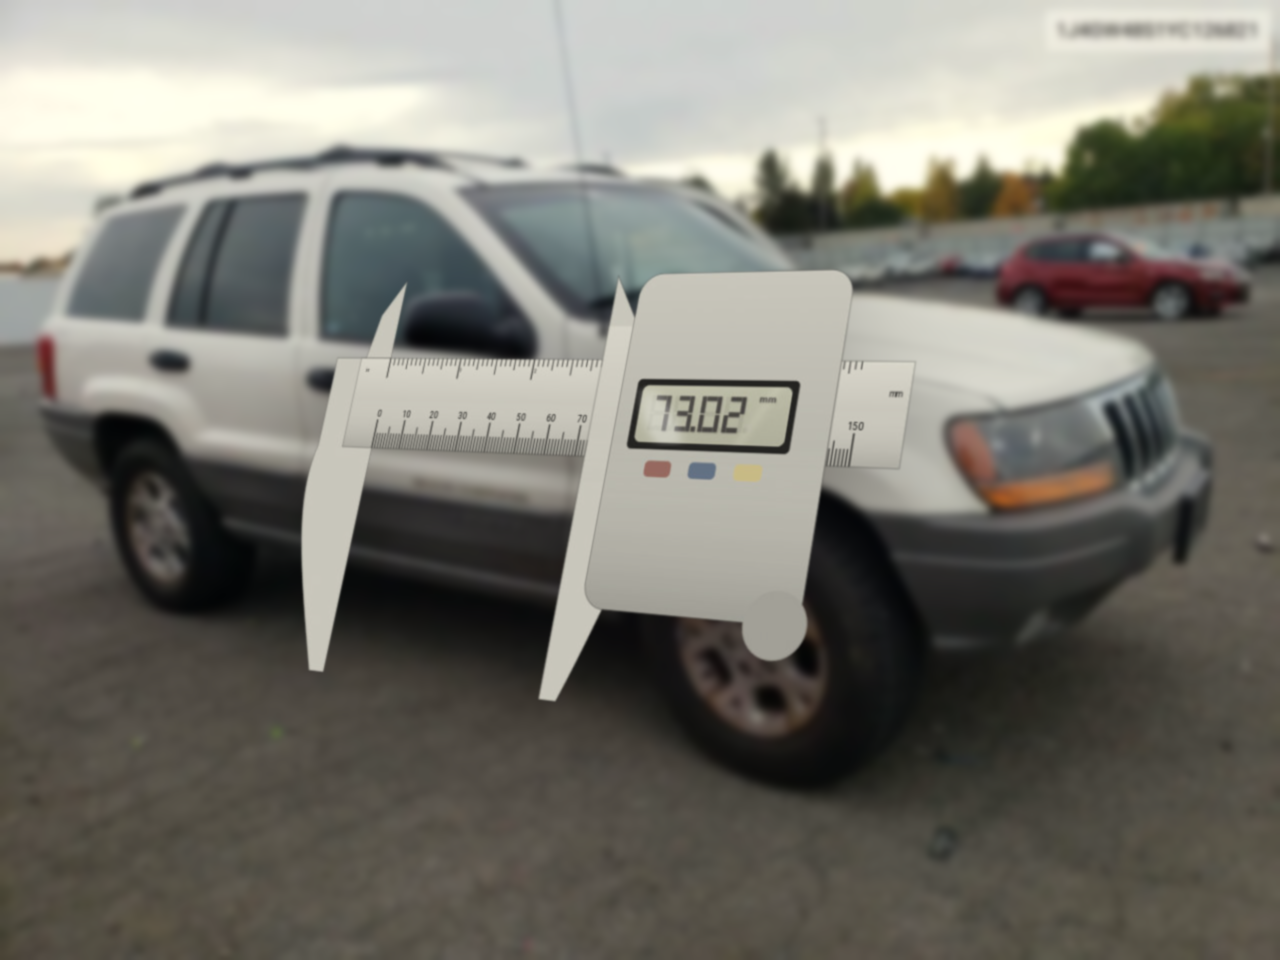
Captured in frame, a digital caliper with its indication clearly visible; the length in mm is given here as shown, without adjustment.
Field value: 73.02 mm
